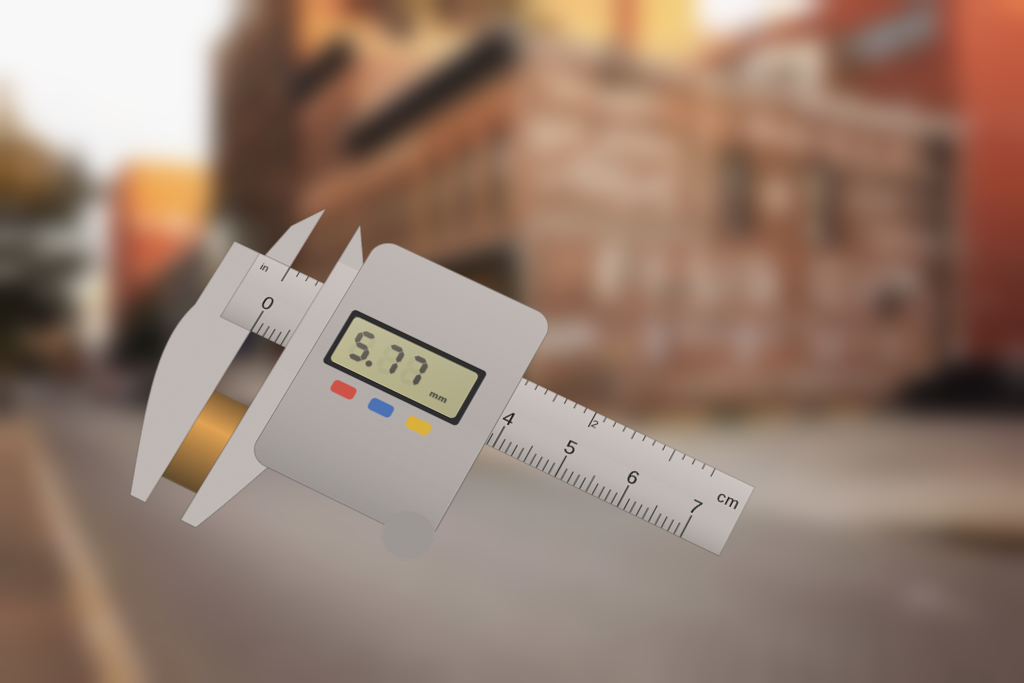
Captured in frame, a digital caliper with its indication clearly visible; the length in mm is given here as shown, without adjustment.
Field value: 5.77 mm
